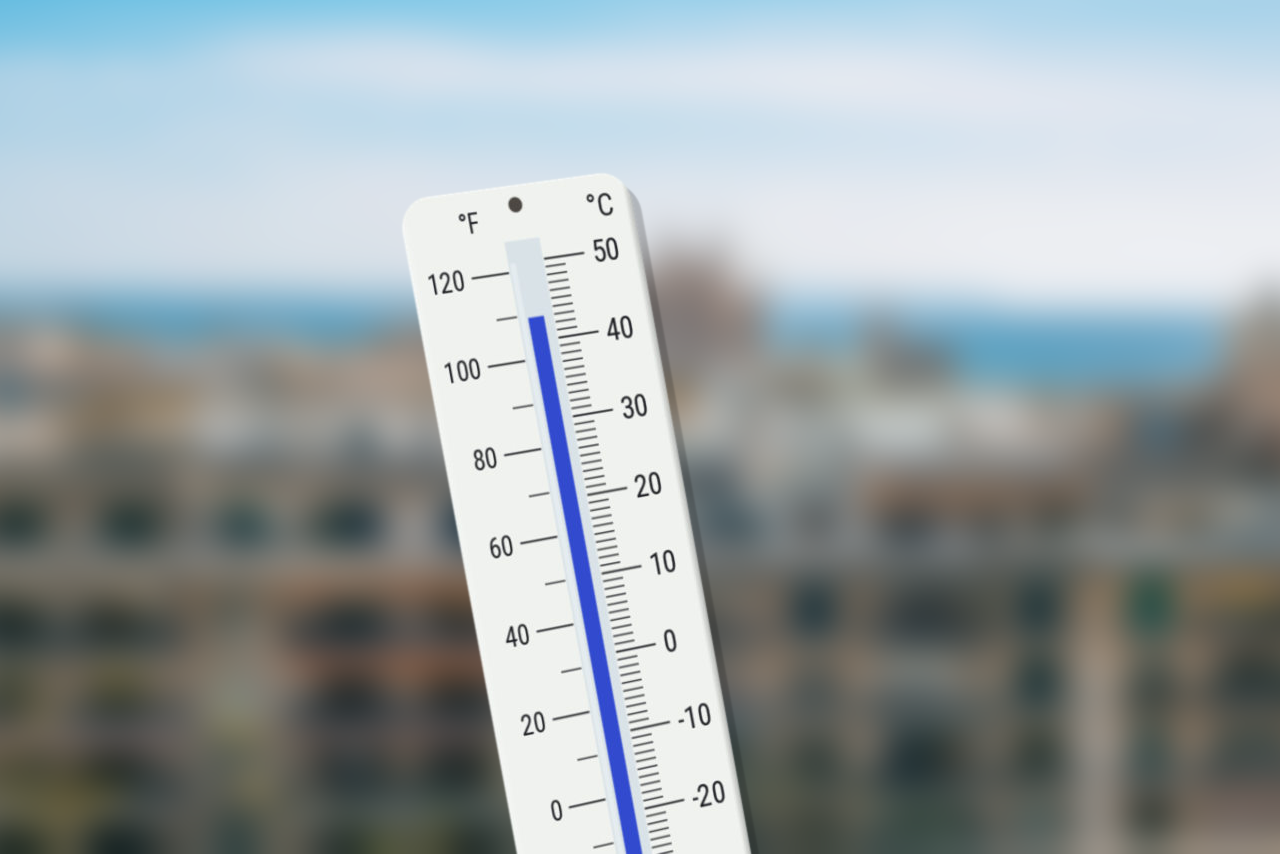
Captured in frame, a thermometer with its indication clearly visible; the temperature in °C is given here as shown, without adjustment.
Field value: 43 °C
